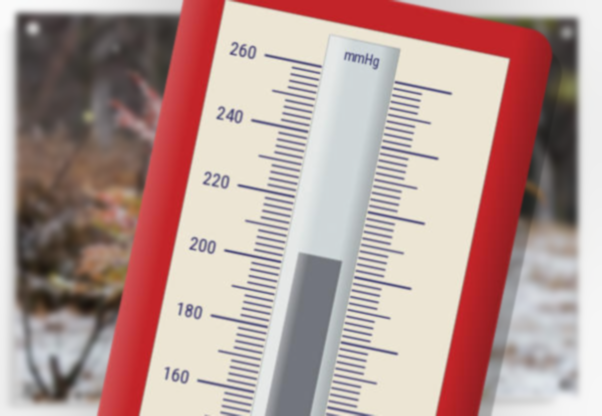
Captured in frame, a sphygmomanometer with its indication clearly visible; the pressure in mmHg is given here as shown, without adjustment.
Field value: 204 mmHg
